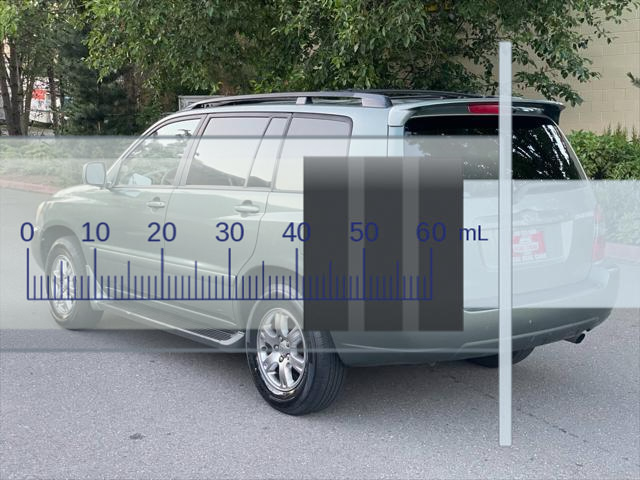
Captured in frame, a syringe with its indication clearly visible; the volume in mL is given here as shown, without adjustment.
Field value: 41 mL
